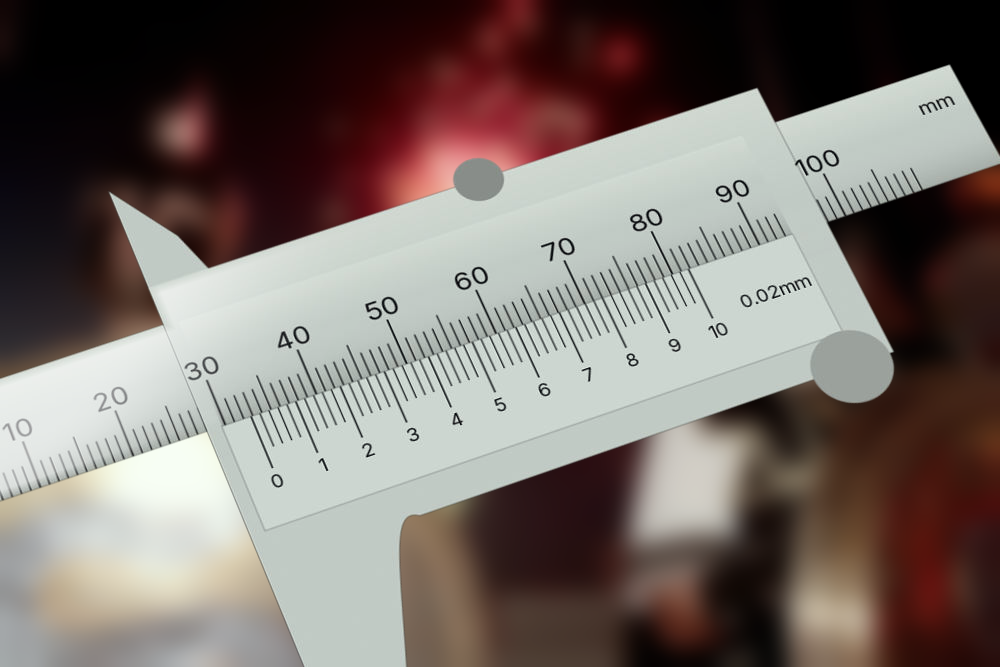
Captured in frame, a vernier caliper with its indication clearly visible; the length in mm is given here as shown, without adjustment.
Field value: 32.8 mm
